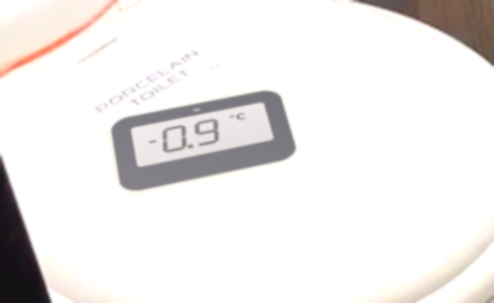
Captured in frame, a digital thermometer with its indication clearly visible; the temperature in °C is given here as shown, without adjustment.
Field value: -0.9 °C
